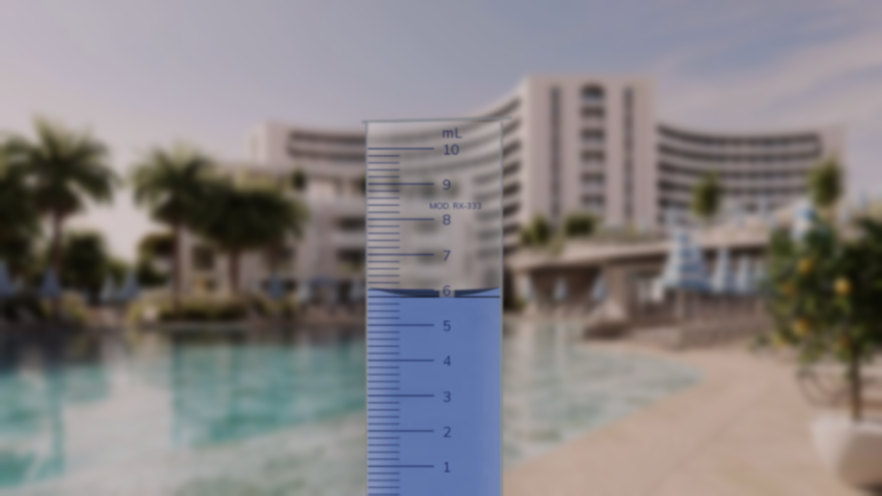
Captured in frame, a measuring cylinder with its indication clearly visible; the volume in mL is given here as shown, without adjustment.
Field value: 5.8 mL
